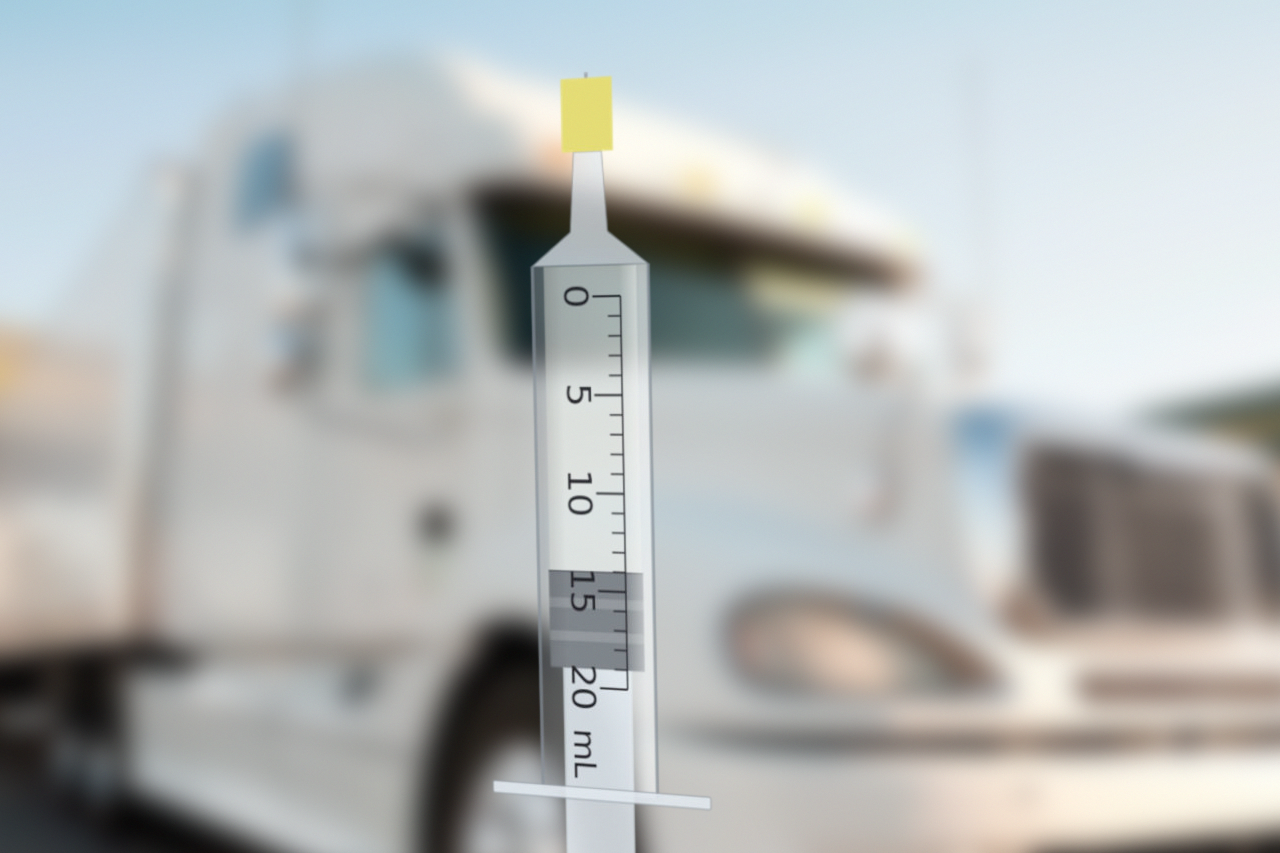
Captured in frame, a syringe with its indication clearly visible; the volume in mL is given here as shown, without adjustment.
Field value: 14 mL
